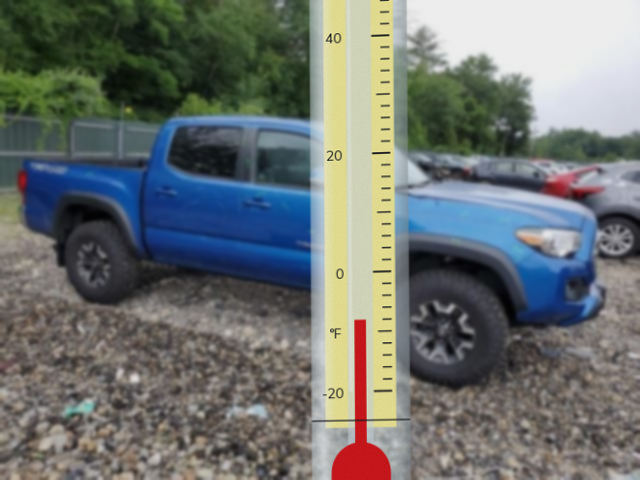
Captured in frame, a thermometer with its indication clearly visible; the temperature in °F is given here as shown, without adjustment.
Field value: -8 °F
